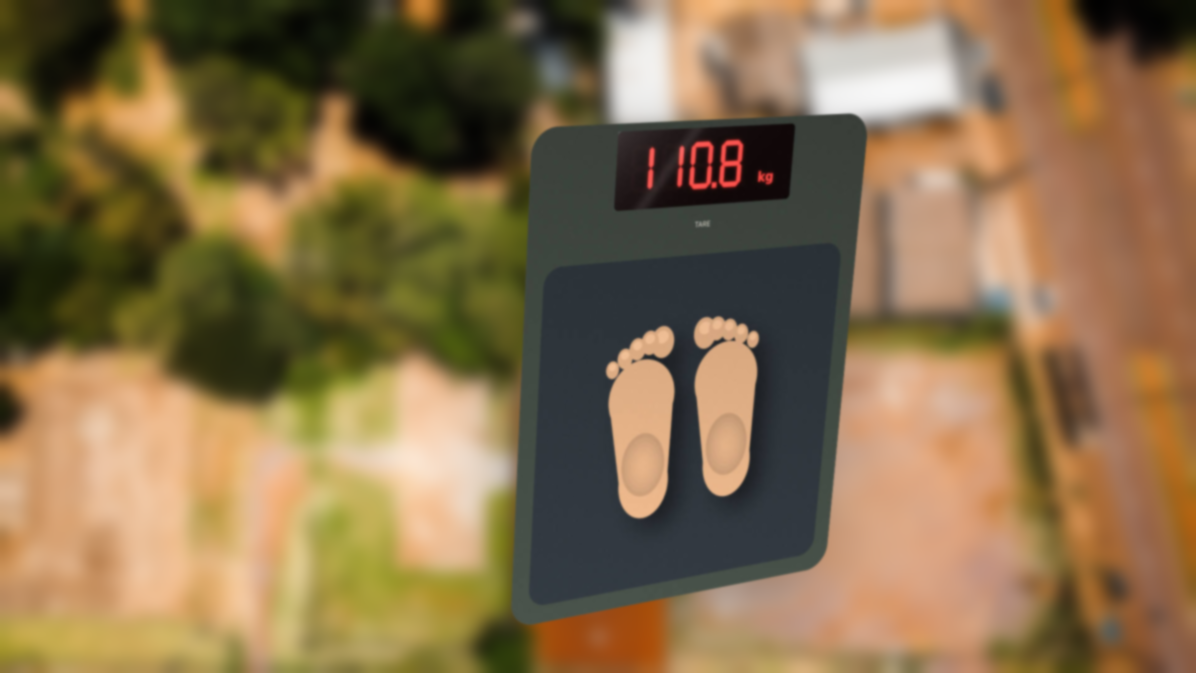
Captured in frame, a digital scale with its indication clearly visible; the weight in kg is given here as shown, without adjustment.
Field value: 110.8 kg
